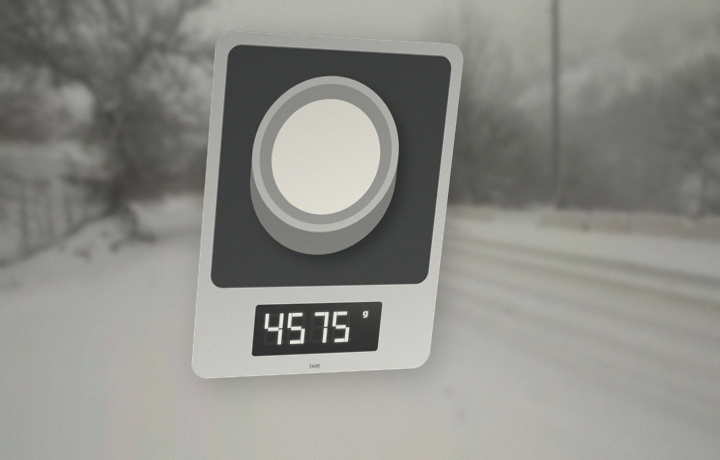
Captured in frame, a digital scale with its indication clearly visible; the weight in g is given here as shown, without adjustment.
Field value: 4575 g
